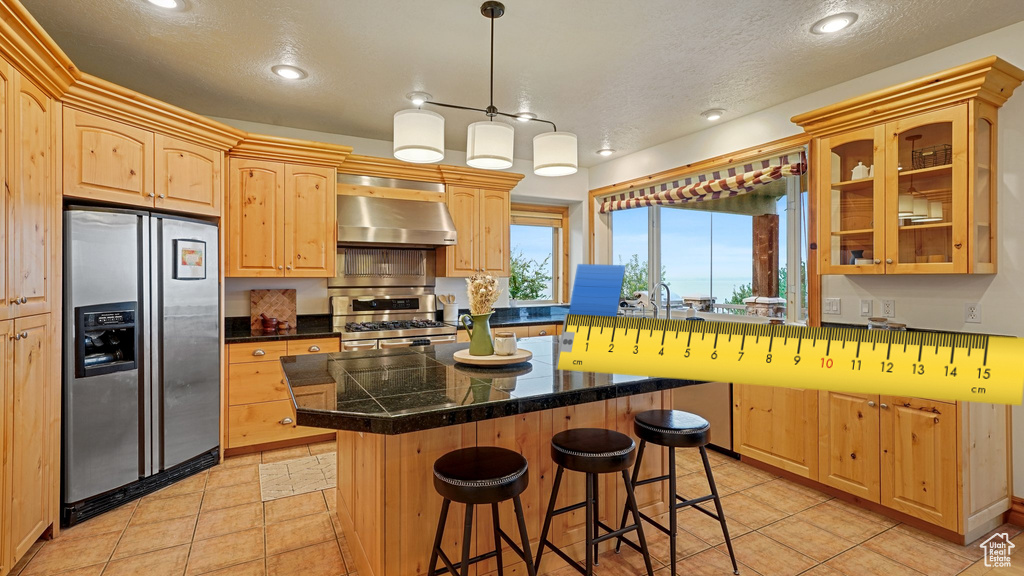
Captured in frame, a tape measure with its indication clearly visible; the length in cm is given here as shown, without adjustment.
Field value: 2 cm
